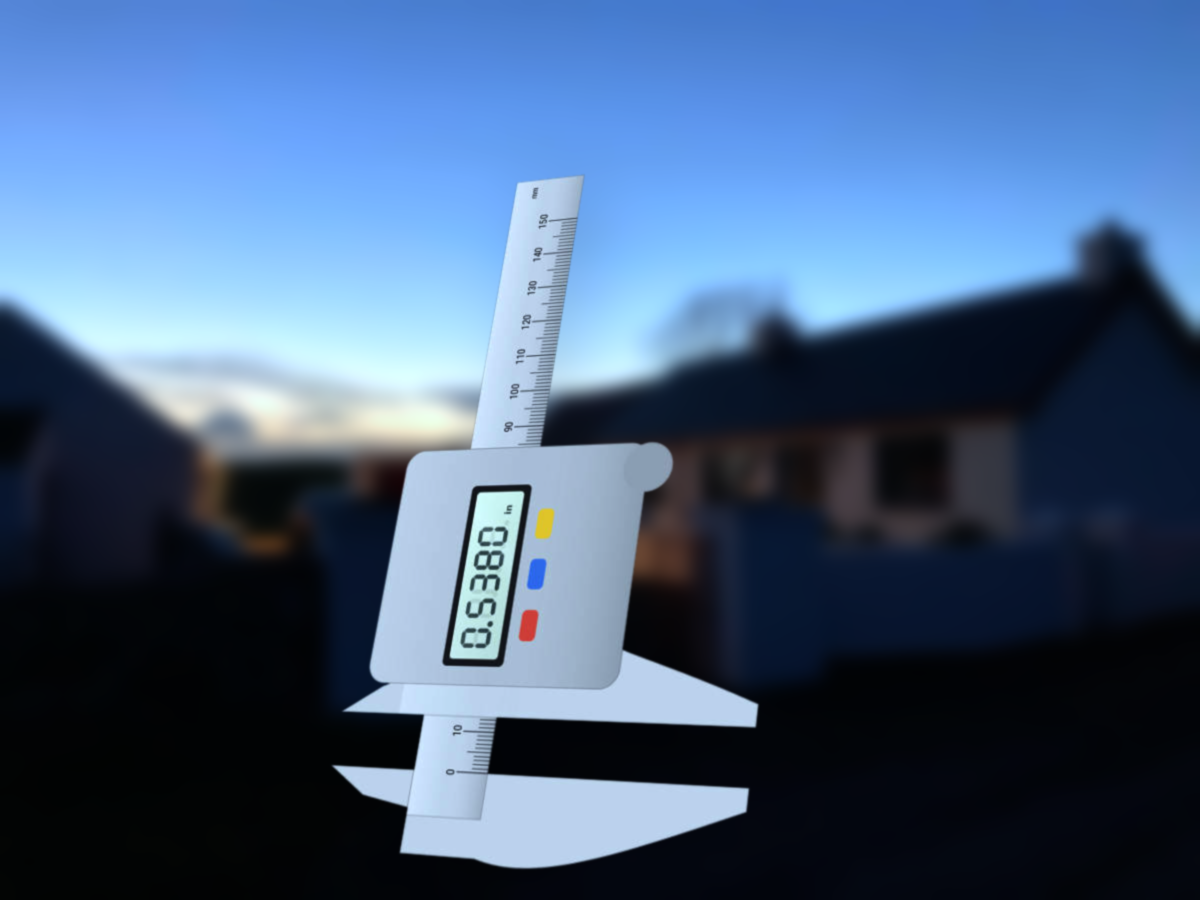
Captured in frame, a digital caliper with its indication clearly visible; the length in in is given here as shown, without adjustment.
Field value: 0.5380 in
